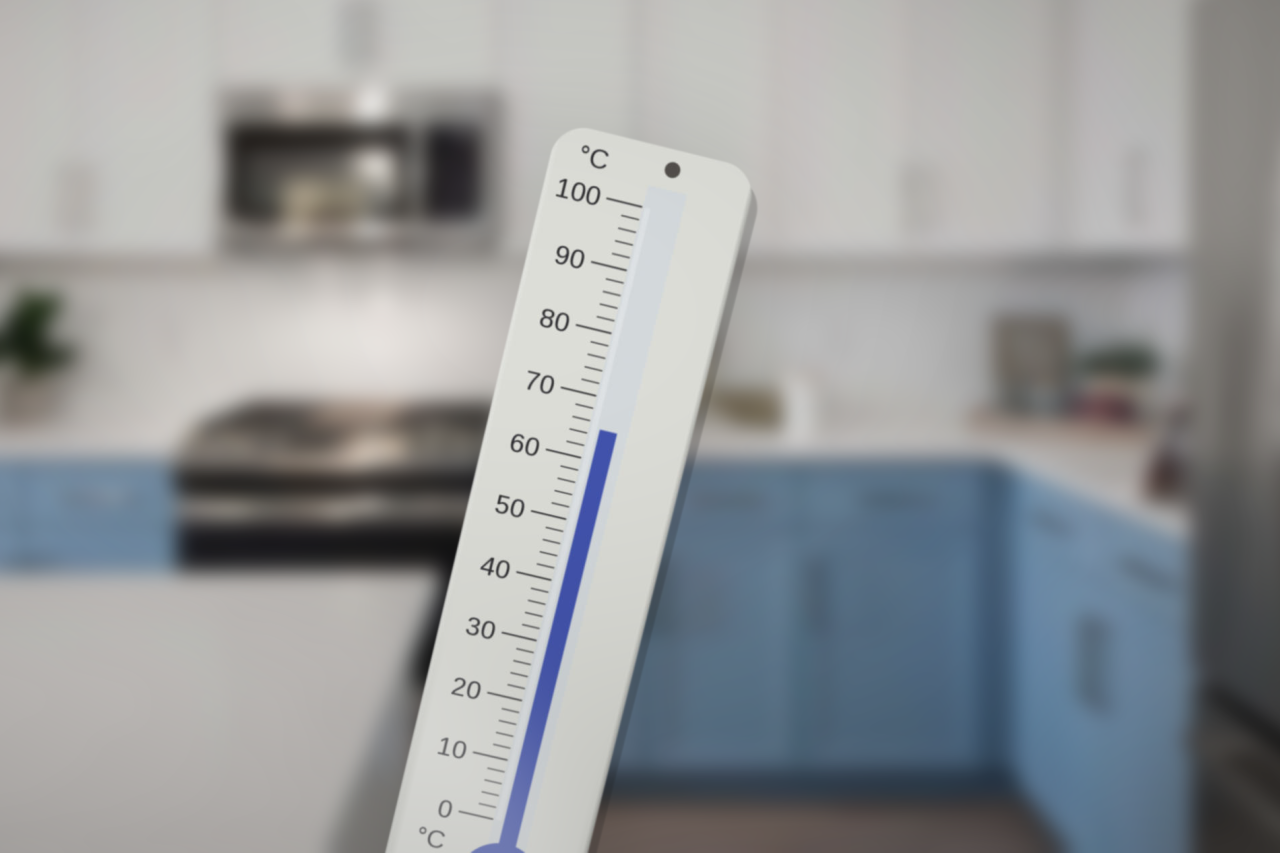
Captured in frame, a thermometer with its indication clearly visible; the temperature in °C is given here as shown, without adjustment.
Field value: 65 °C
